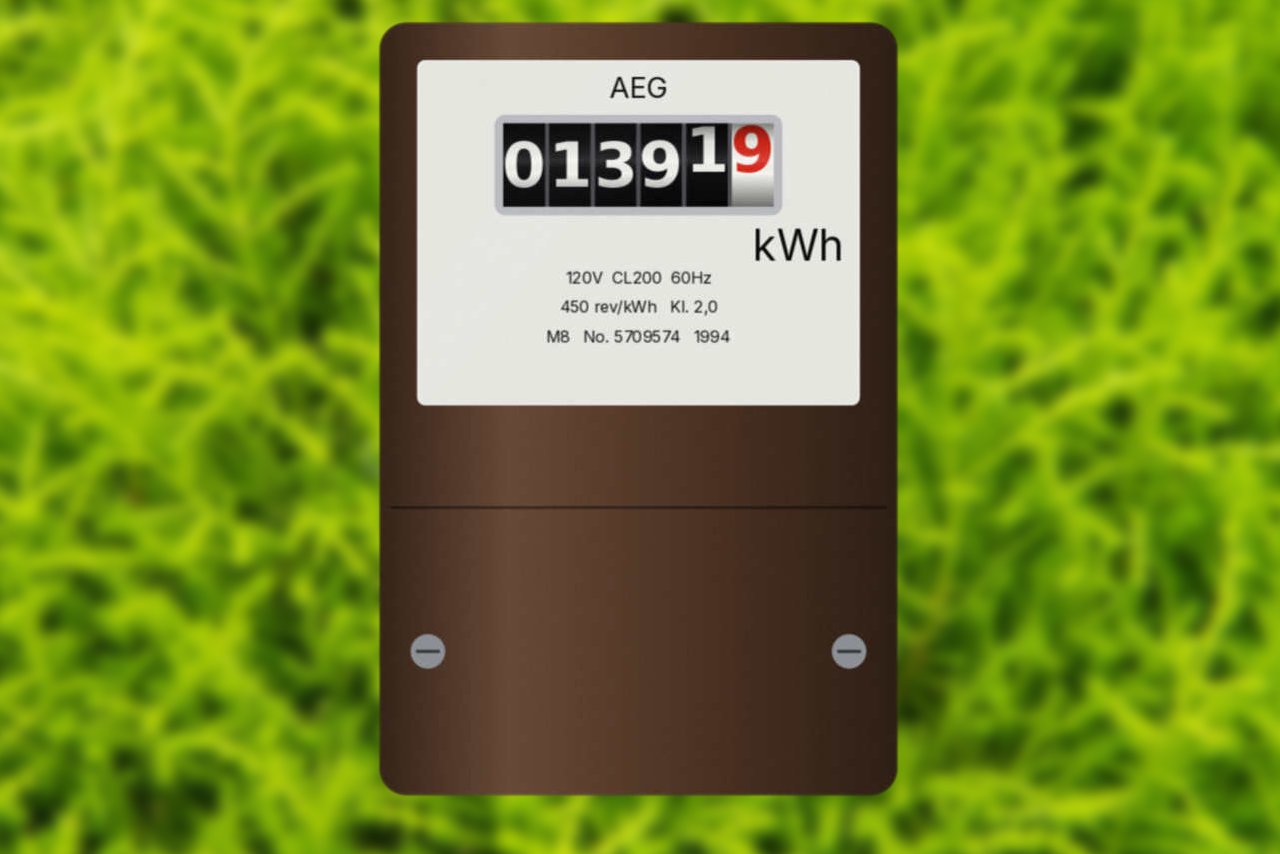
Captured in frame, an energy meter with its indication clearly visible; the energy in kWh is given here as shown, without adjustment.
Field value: 1391.9 kWh
